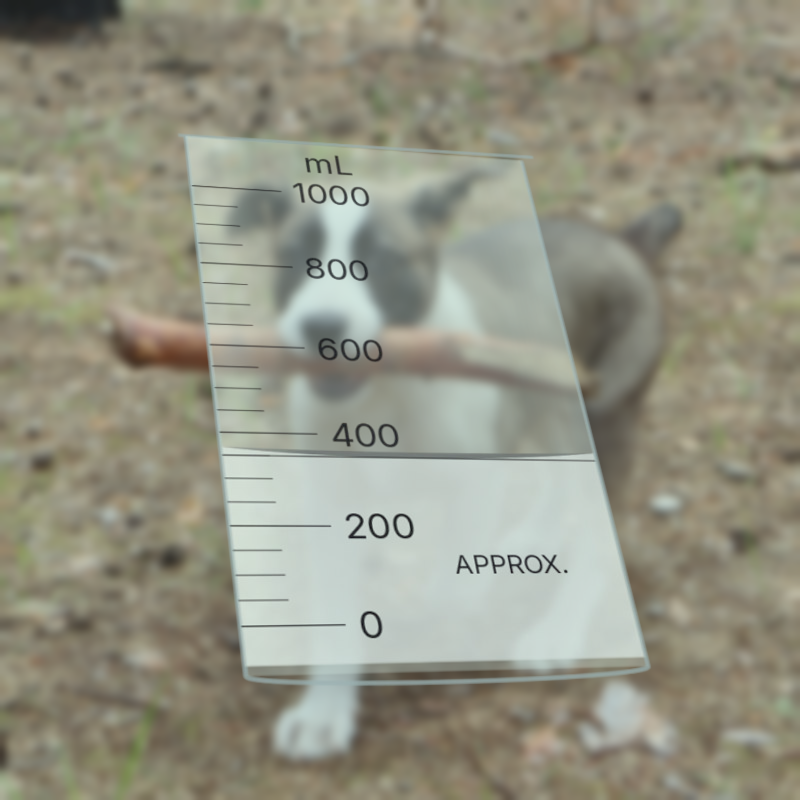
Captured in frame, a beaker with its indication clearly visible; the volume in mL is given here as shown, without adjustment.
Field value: 350 mL
